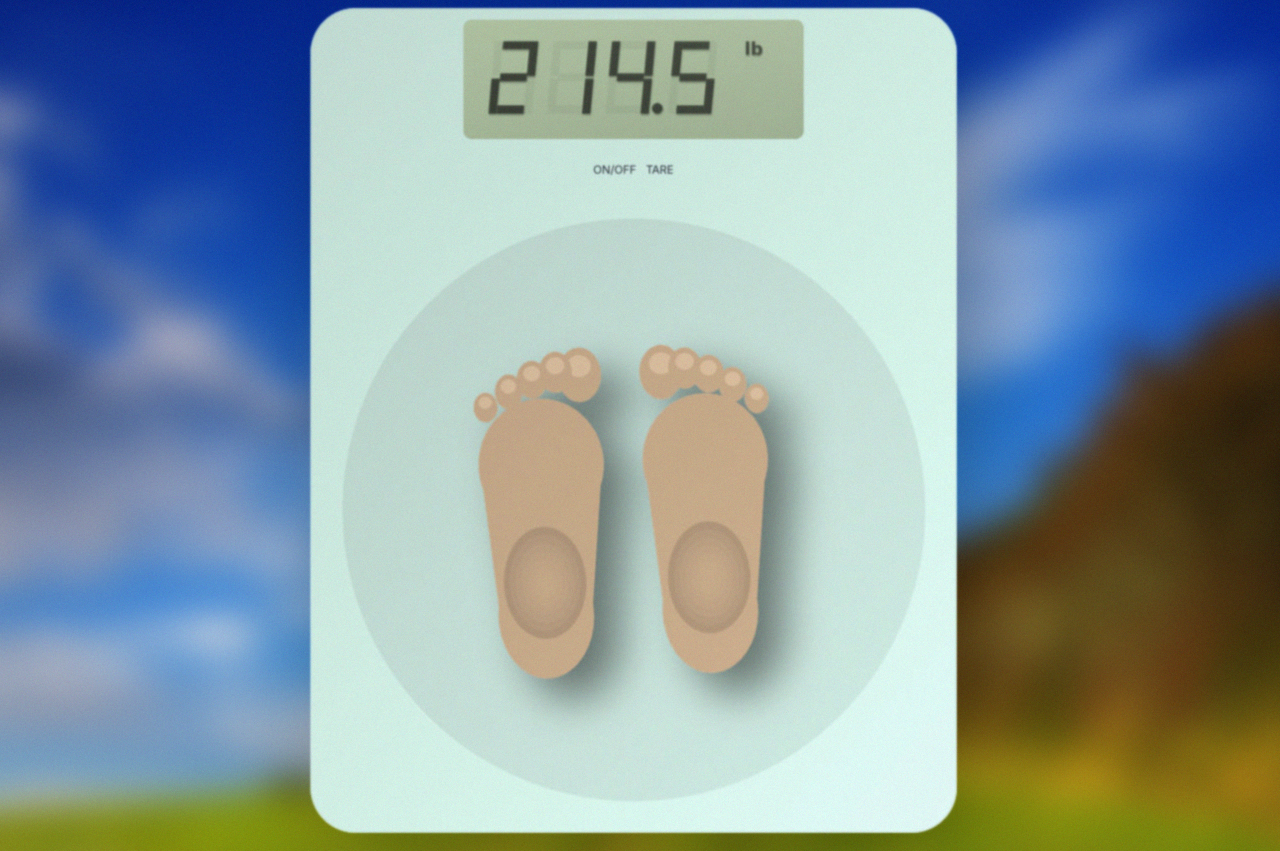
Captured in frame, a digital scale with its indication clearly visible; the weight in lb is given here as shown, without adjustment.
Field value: 214.5 lb
